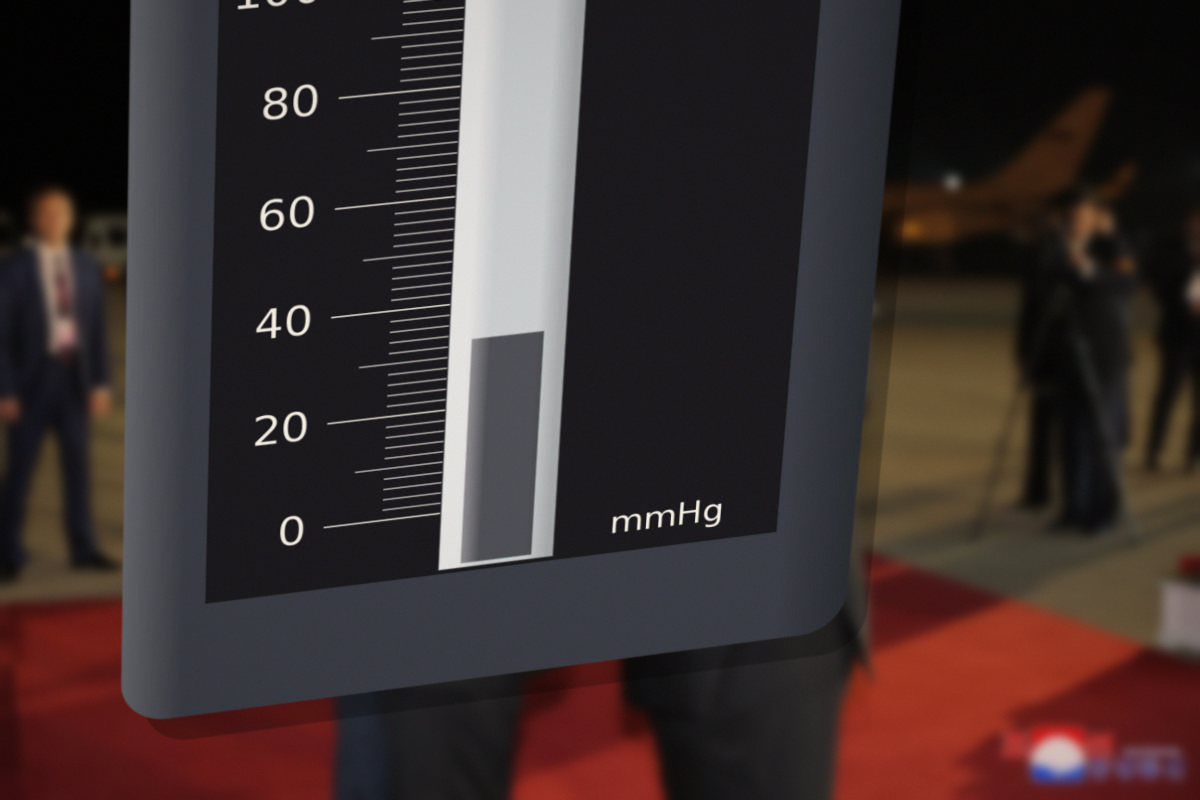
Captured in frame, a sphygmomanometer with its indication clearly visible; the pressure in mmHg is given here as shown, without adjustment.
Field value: 33 mmHg
